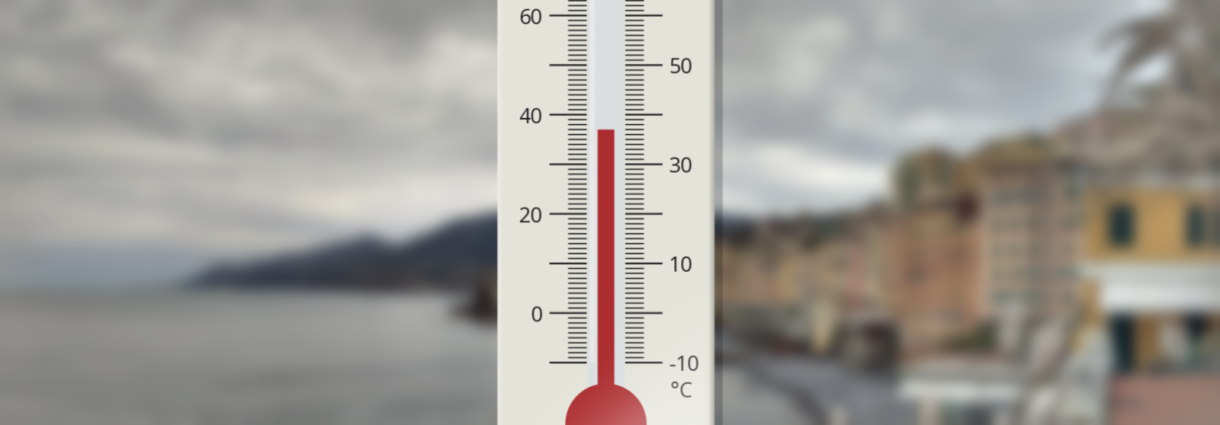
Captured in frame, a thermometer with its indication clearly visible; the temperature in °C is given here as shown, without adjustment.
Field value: 37 °C
